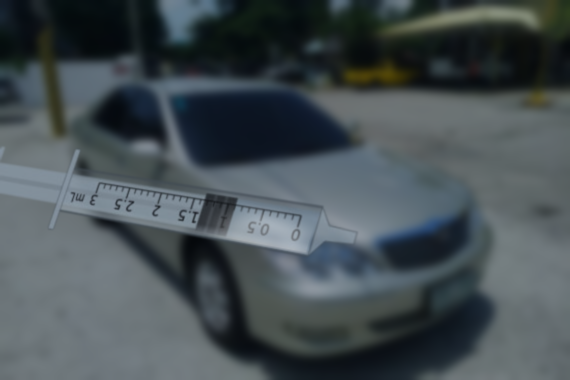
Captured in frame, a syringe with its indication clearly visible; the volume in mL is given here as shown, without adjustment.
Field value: 0.9 mL
